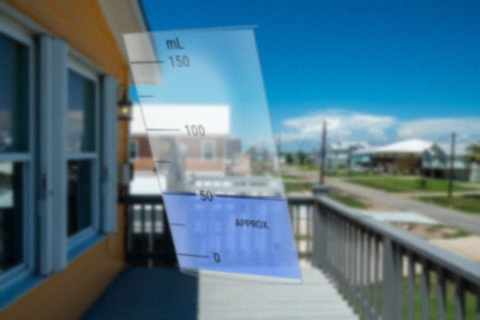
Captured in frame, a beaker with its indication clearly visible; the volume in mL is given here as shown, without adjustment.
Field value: 50 mL
